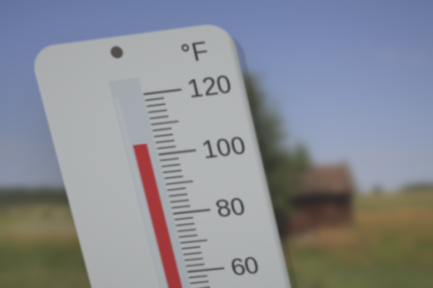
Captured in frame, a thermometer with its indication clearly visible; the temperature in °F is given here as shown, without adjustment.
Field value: 104 °F
